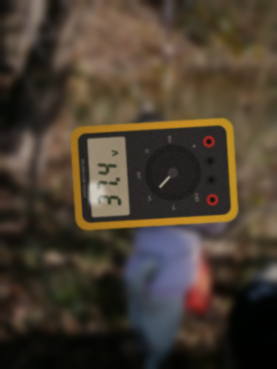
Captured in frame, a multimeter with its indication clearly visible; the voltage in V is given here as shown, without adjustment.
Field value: 37.4 V
